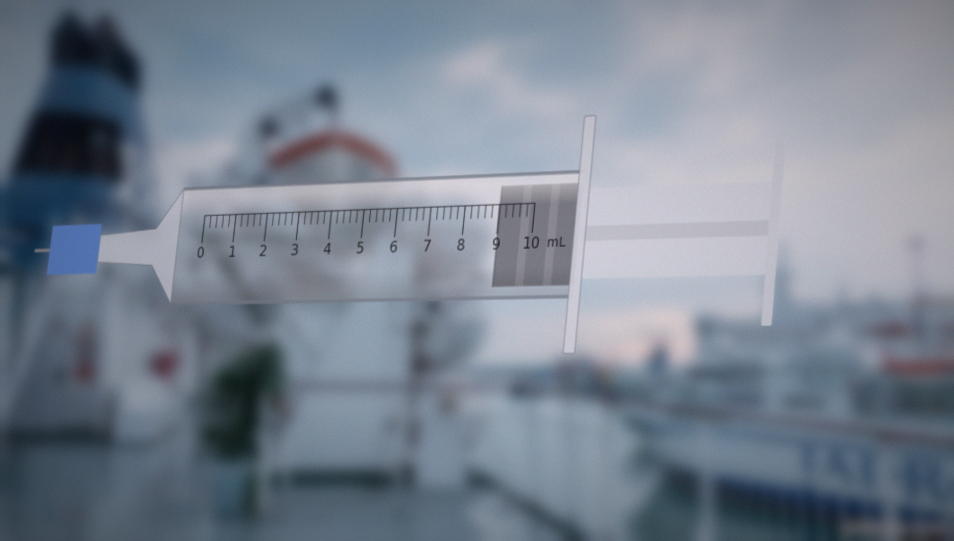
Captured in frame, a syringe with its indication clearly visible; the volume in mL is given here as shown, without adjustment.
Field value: 9 mL
